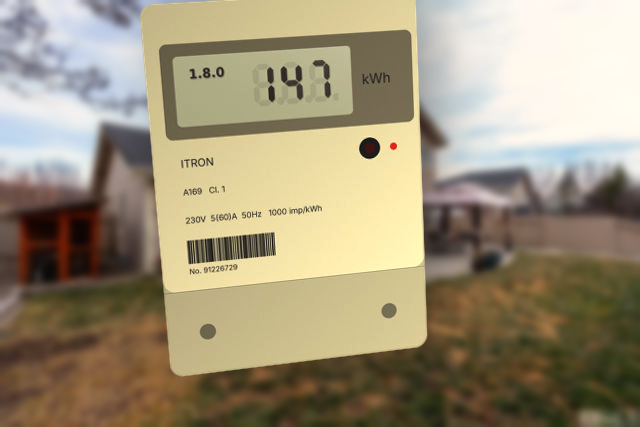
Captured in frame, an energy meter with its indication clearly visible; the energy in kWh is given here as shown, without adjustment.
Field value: 147 kWh
